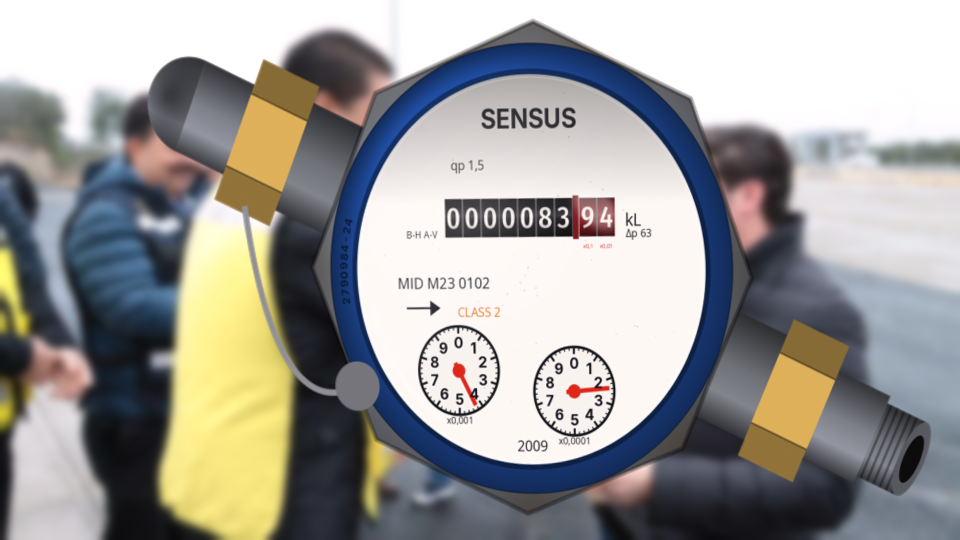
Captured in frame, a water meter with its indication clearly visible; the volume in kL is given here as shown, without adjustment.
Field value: 83.9442 kL
